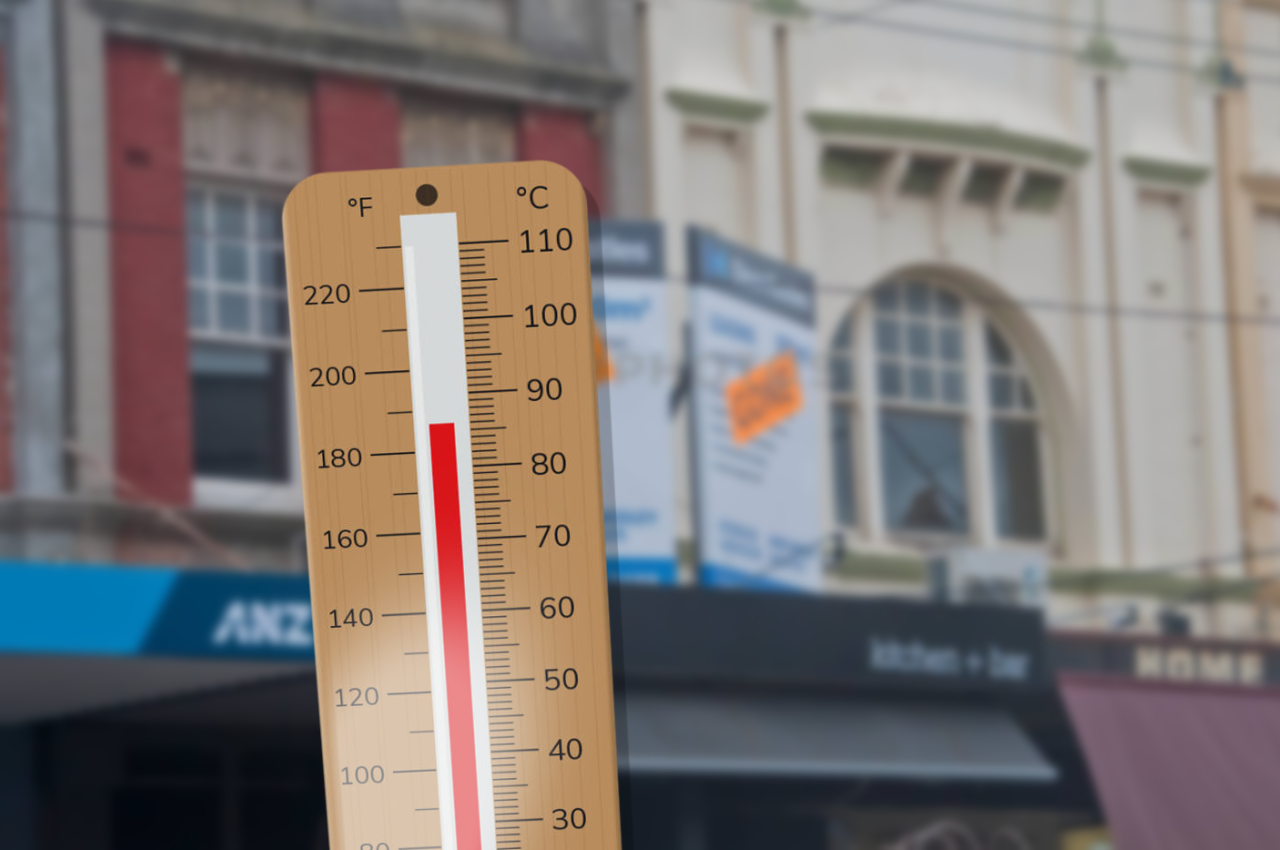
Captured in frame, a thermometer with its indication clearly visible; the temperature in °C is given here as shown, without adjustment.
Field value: 86 °C
